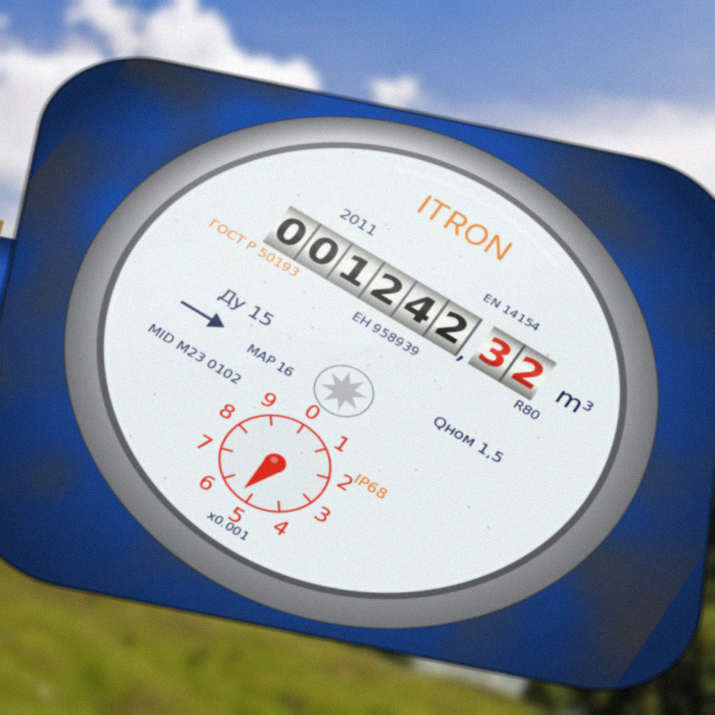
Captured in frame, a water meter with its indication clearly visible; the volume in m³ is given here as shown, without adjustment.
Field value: 1242.325 m³
